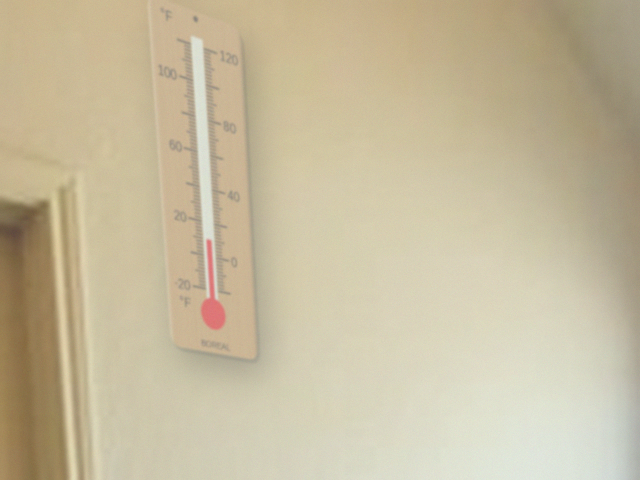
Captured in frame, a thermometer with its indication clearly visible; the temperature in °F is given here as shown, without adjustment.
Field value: 10 °F
